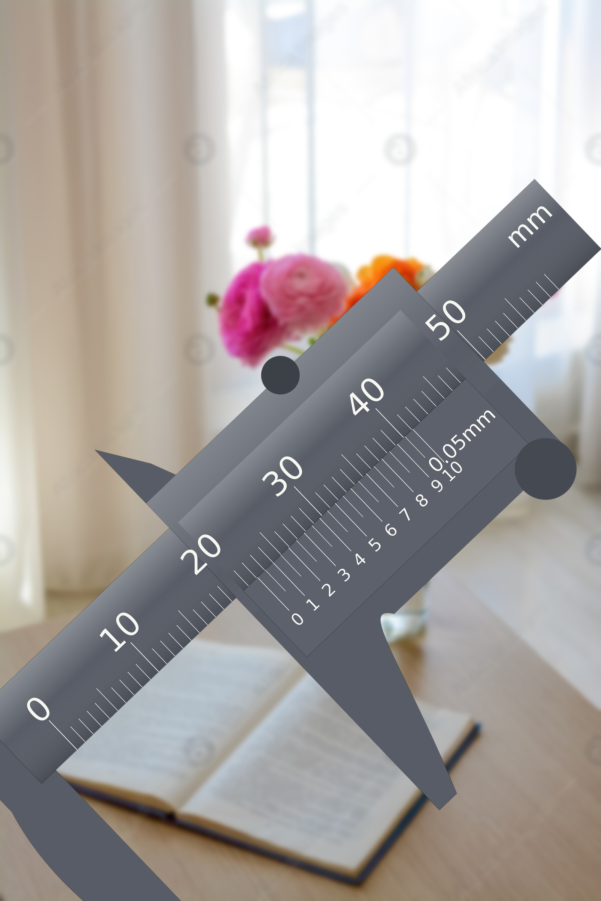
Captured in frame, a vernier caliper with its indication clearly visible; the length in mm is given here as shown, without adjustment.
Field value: 22.1 mm
